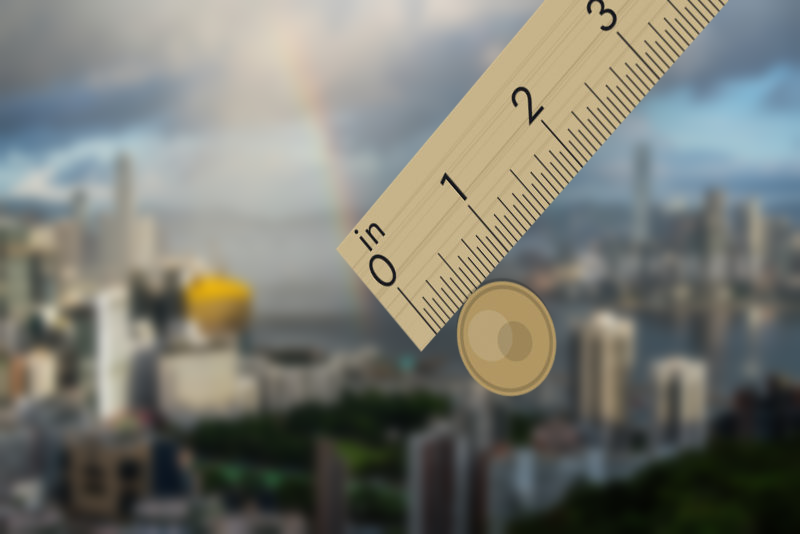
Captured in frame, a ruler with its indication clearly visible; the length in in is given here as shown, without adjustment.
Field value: 0.9375 in
